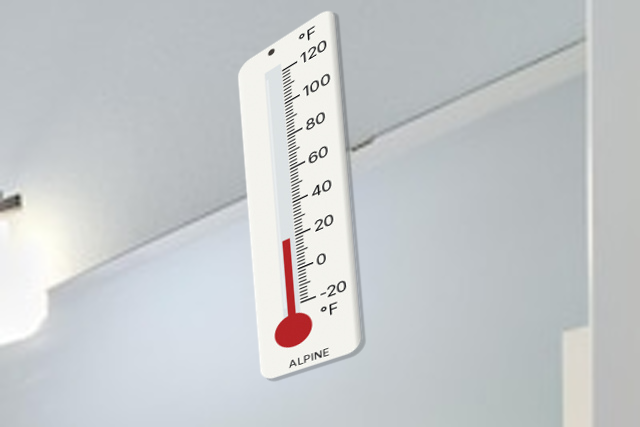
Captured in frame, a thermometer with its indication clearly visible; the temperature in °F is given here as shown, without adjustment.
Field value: 20 °F
